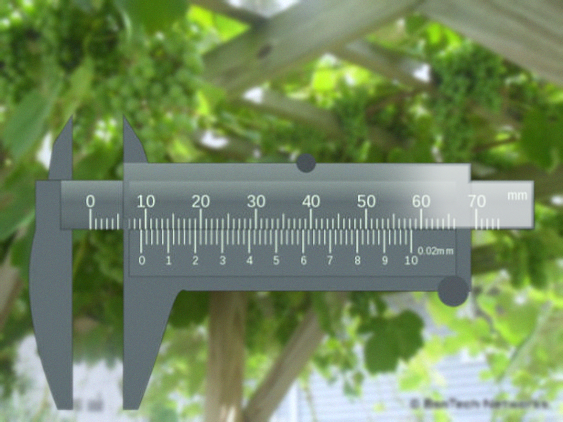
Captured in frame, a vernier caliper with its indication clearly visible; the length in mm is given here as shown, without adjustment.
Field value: 9.2 mm
